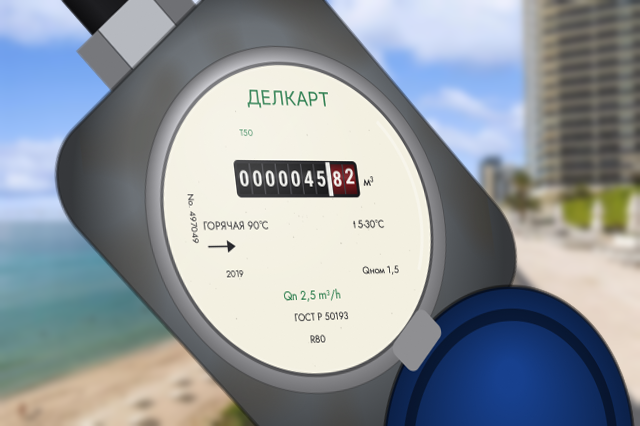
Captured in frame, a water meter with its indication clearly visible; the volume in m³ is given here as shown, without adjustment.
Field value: 45.82 m³
